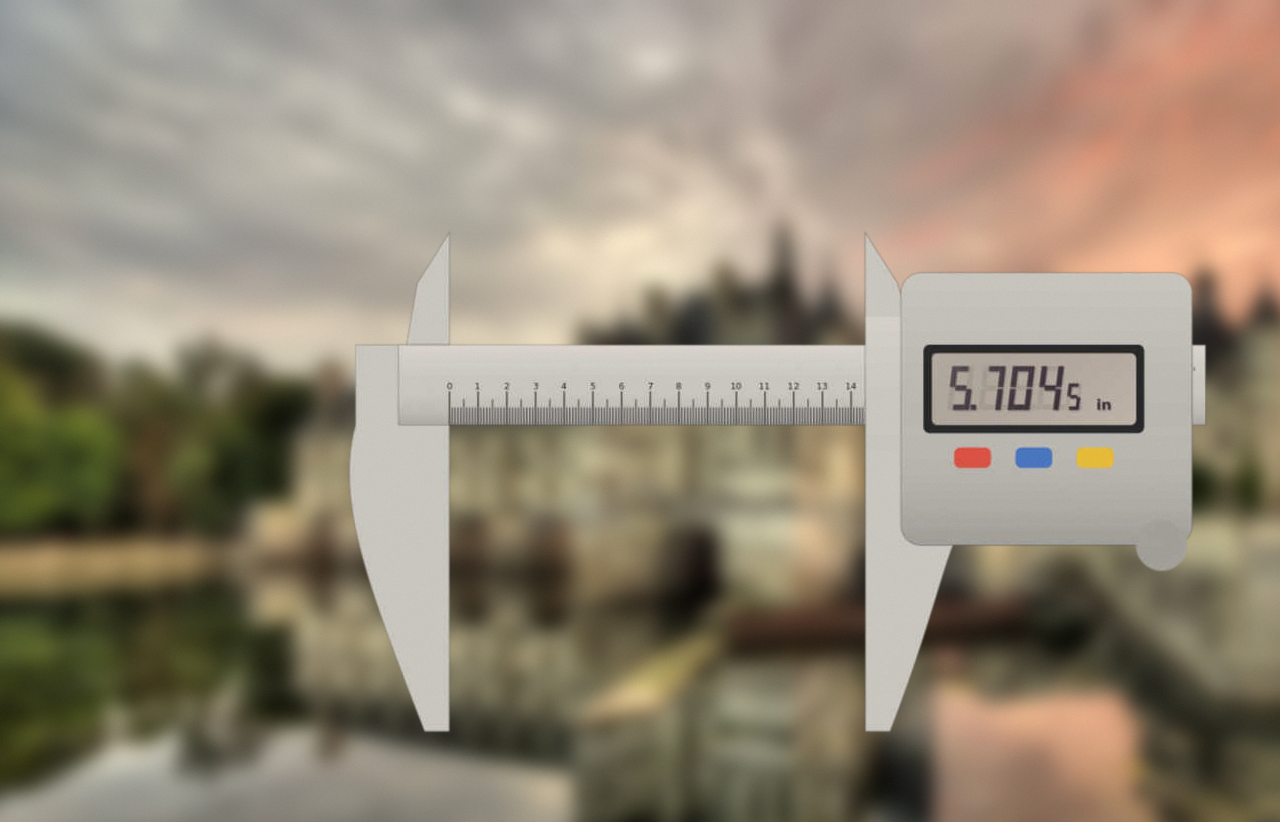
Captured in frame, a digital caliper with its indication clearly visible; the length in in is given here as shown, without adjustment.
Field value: 5.7045 in
